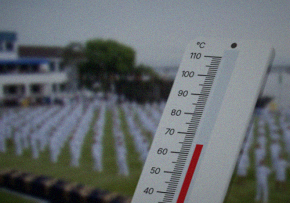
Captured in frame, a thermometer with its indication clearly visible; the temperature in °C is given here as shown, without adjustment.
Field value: 65 °C
